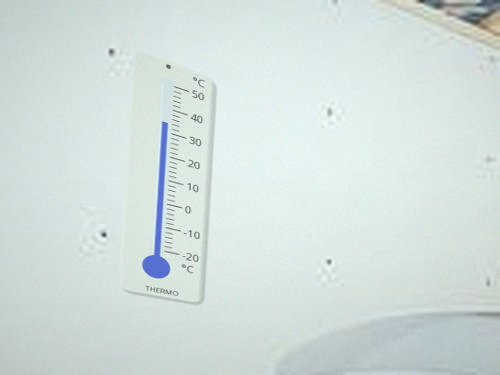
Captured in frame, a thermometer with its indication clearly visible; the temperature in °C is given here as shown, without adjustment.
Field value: 34 °C
